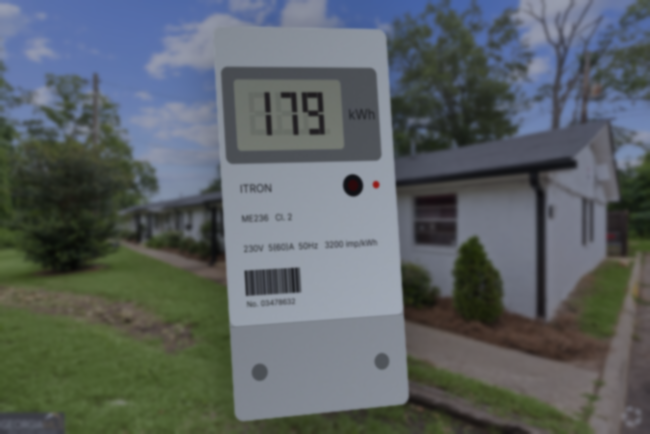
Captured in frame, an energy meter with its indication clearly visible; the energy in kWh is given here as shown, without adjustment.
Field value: 179 kWh
